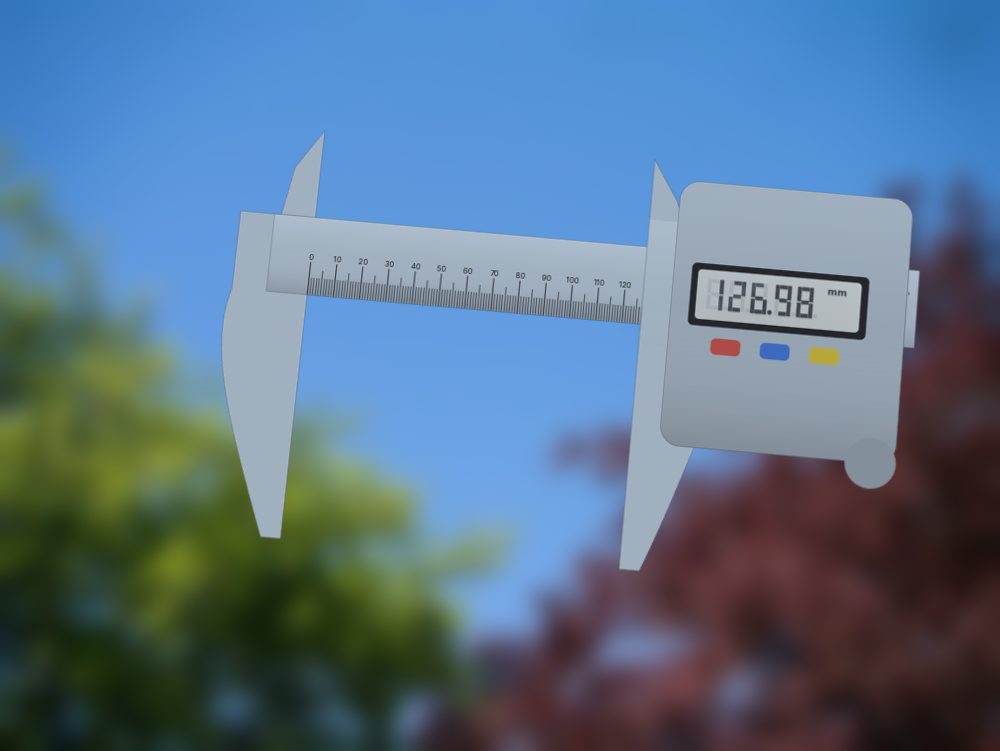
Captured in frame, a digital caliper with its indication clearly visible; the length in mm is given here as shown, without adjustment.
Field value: 126.98 mm
